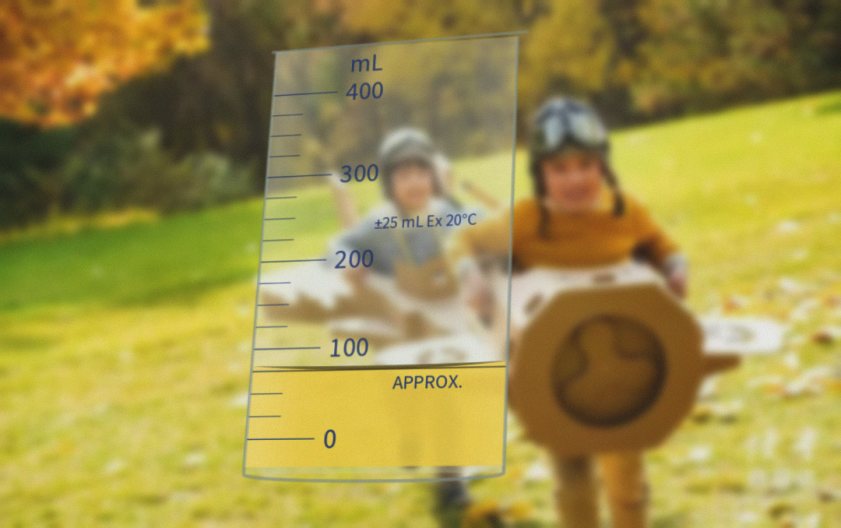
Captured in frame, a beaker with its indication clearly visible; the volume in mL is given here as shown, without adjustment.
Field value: 75 mL
